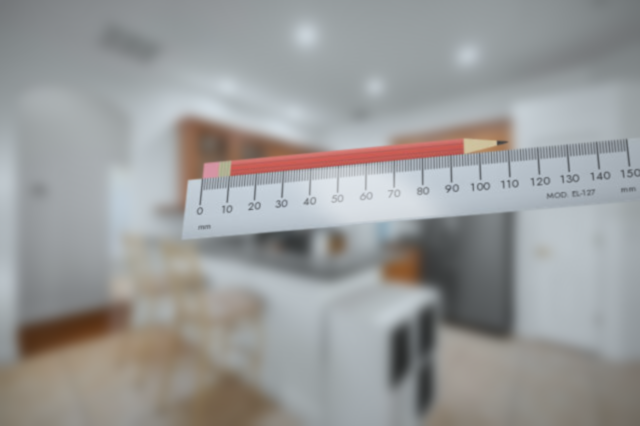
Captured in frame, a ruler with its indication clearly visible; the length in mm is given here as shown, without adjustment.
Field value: 110 mm
